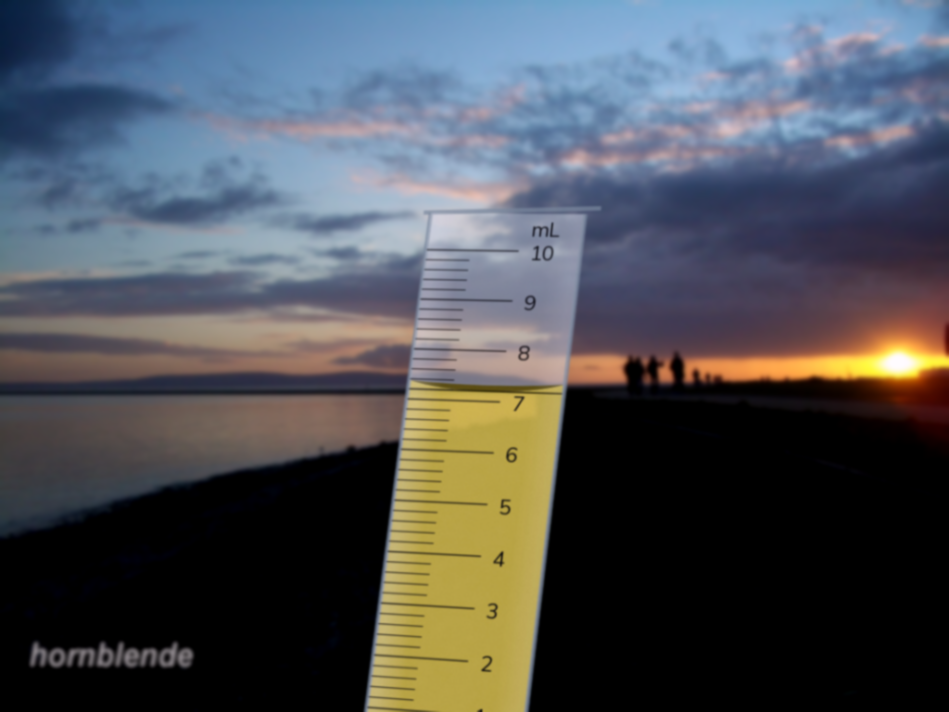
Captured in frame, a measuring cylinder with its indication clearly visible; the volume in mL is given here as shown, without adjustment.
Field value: 7.2 mL
